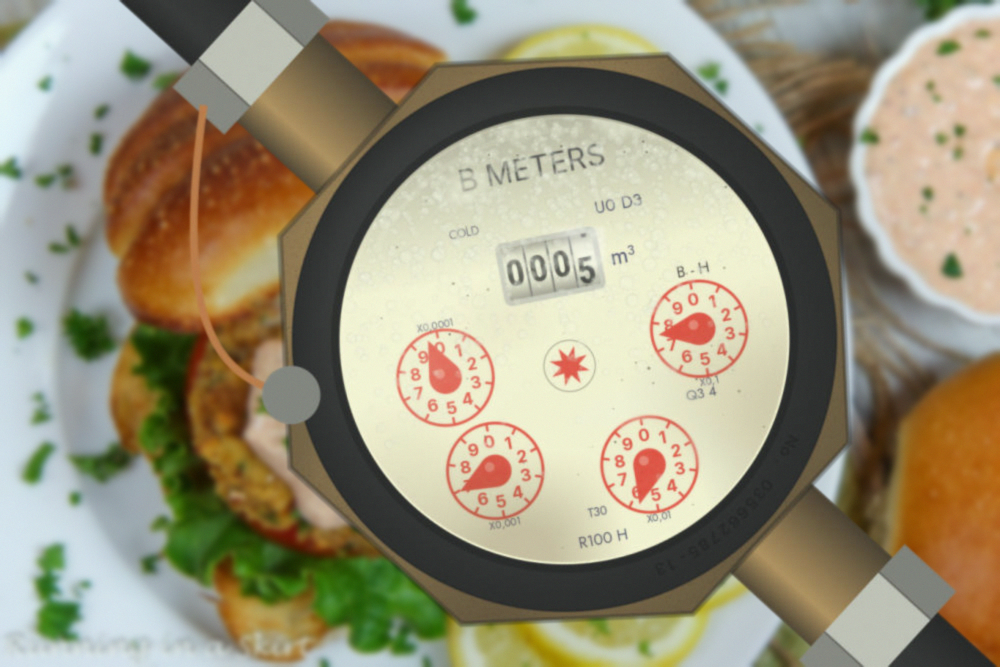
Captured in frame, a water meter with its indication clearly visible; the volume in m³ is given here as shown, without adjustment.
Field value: 4.7569 m³
